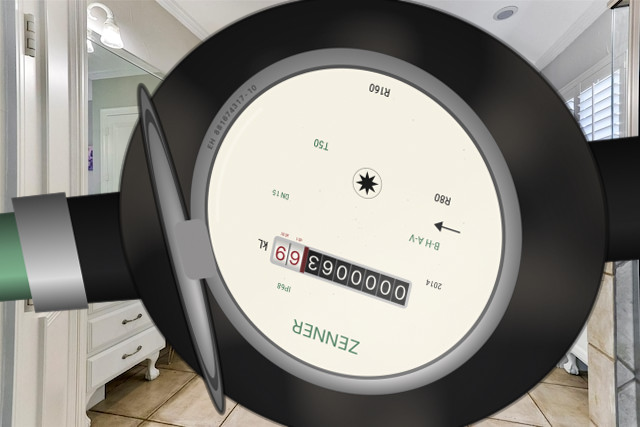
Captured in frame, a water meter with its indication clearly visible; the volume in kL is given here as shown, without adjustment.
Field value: 63.69 kL
